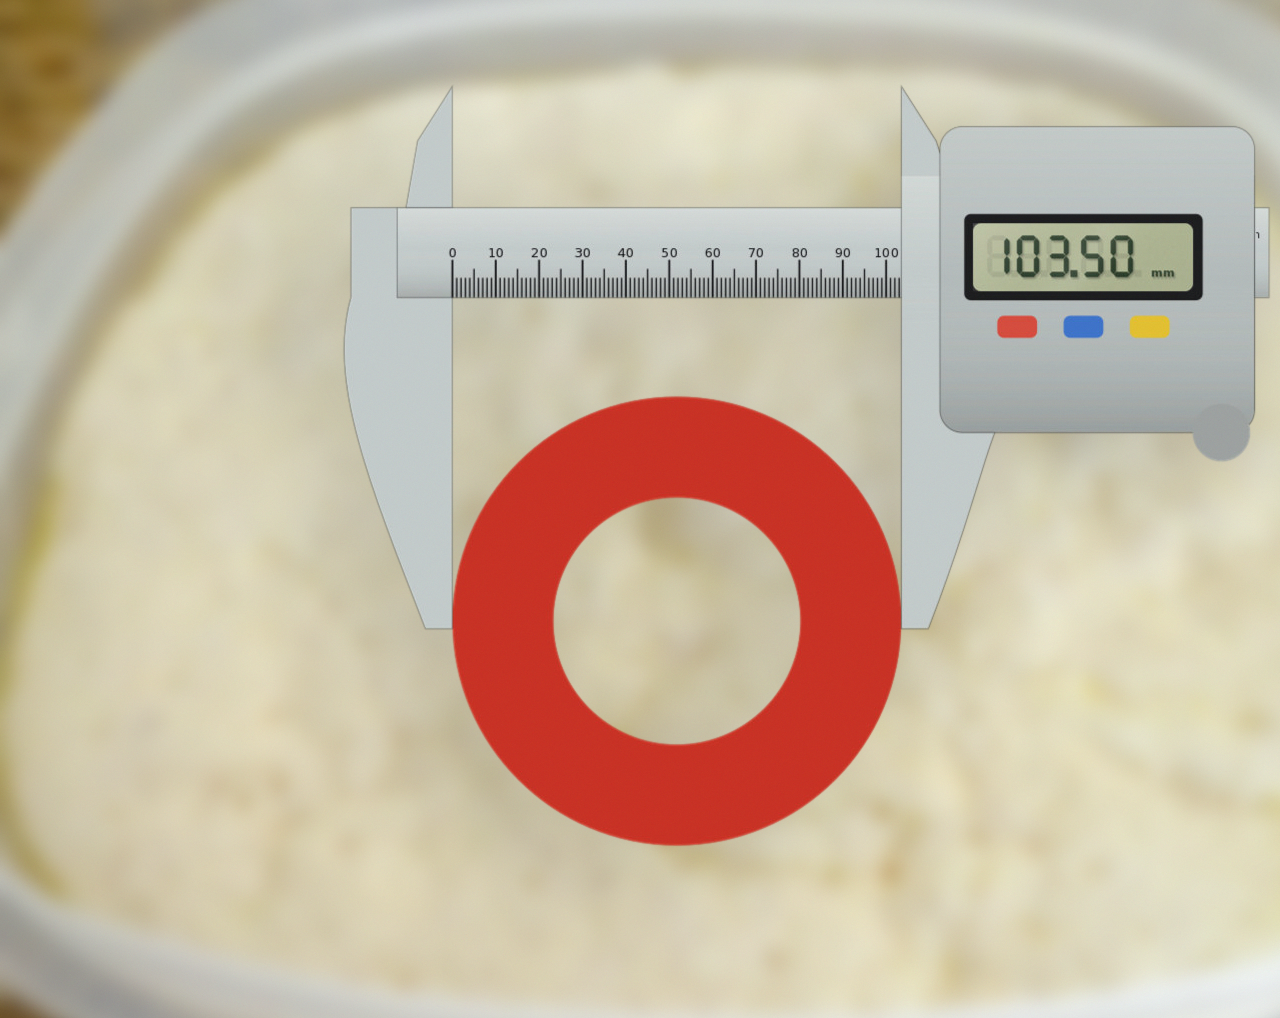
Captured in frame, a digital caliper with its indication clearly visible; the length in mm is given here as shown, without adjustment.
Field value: 103.50 mm
